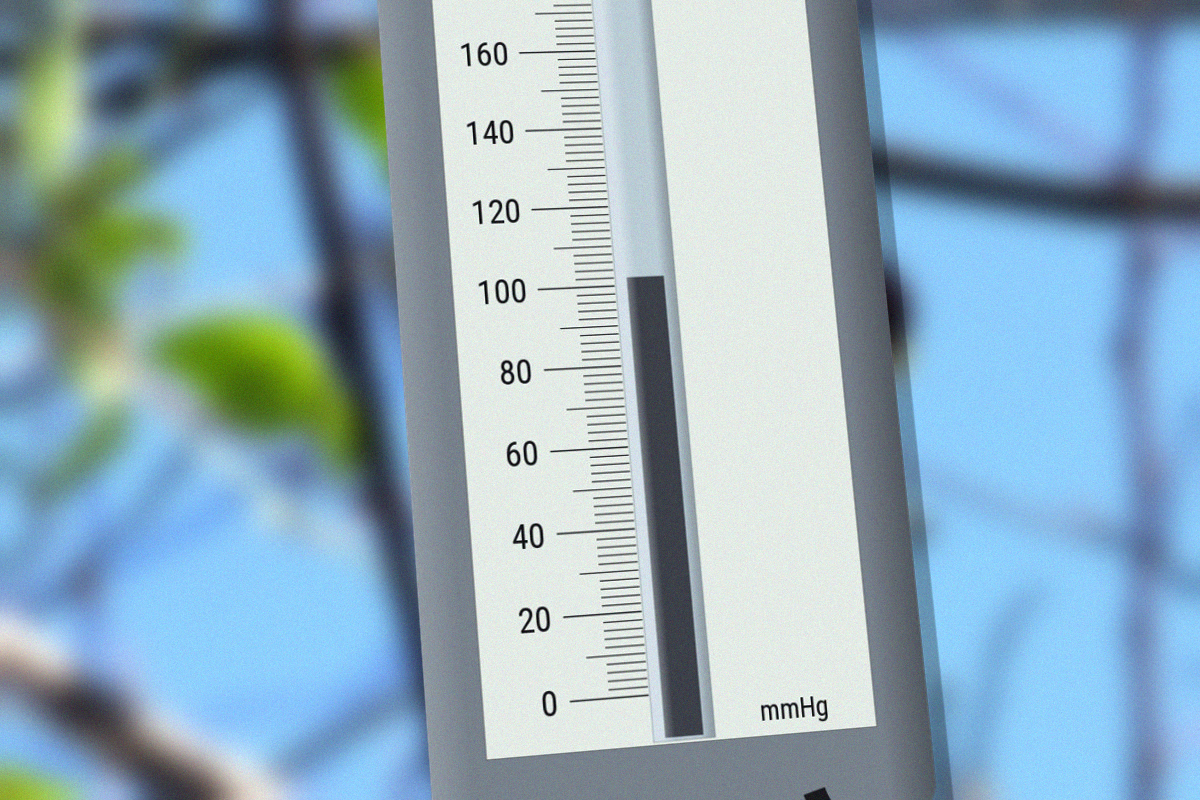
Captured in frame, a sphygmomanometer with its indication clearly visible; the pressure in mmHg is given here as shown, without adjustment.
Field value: 102 mmHg
